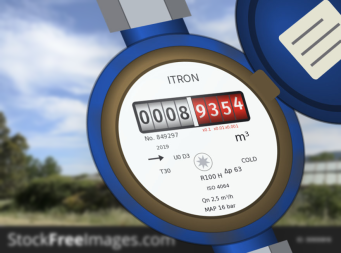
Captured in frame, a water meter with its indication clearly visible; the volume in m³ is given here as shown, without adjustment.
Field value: 8.9354 m³
